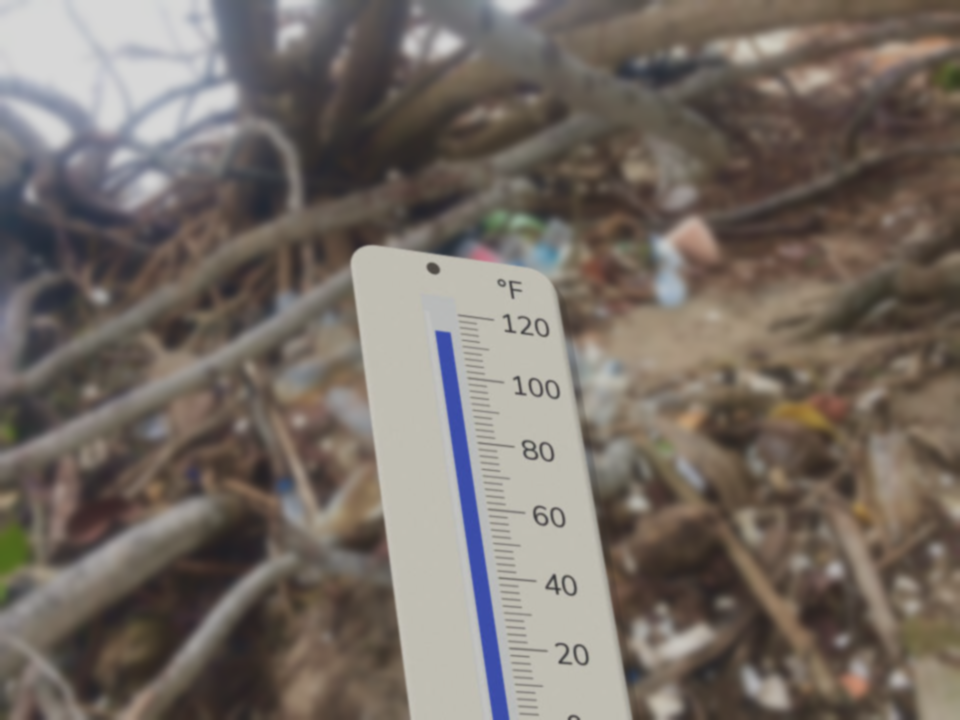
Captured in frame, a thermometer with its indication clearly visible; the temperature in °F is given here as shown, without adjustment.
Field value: 114 °F
